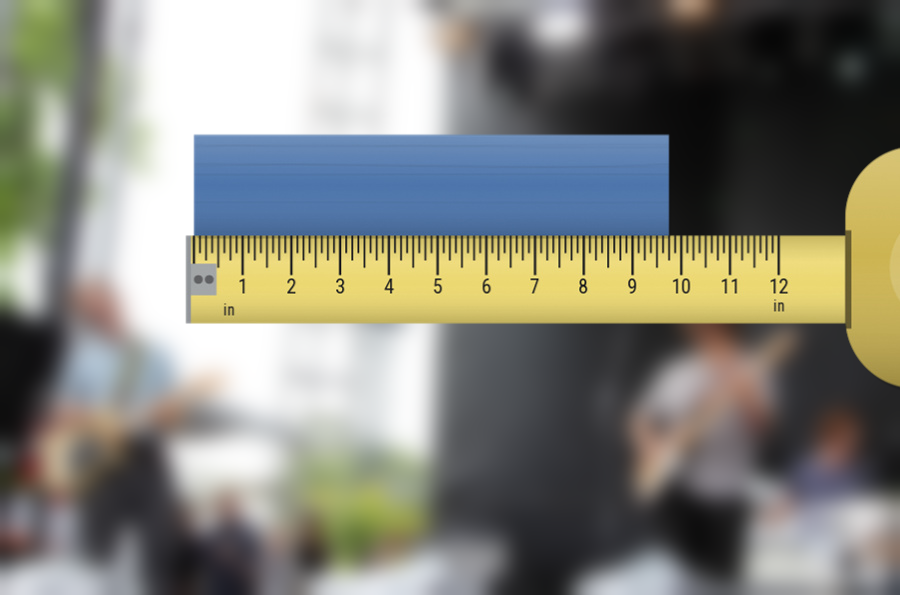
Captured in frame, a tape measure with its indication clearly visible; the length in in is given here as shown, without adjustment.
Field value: 9.75 in
